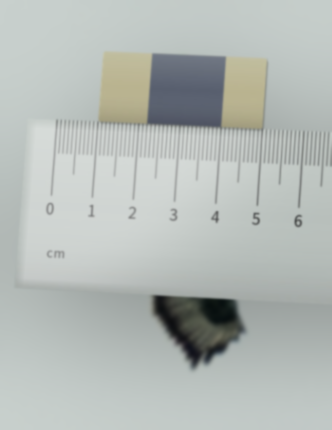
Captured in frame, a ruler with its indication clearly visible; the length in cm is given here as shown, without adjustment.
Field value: 4 cm
